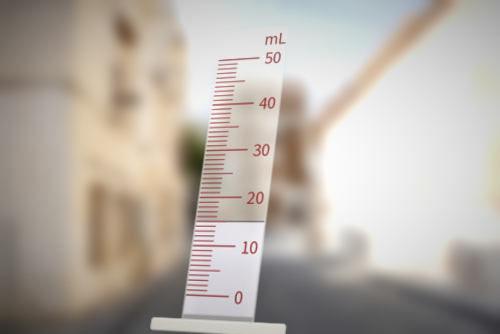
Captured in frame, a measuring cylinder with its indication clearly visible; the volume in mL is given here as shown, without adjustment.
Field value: 15 mL
